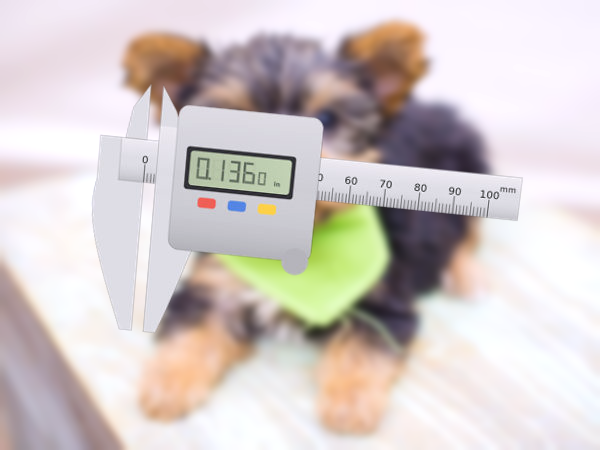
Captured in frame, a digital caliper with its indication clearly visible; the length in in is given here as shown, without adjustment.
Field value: 0.1360 in
